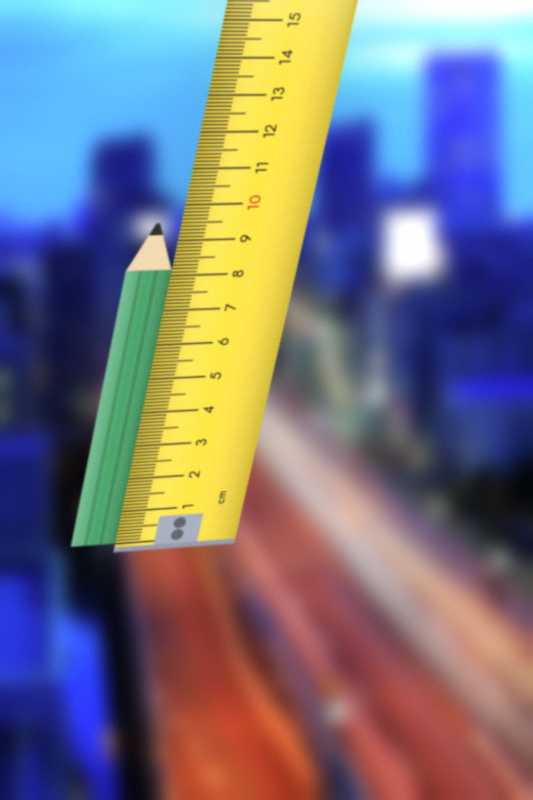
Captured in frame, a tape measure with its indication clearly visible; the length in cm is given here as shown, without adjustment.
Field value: 9.5 cm
